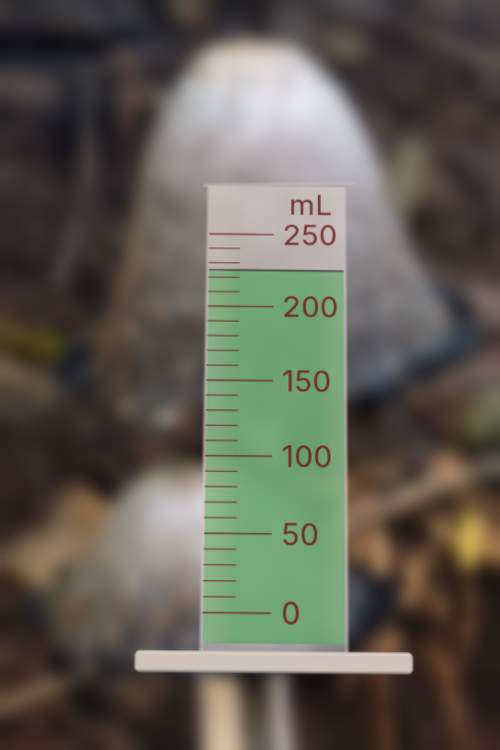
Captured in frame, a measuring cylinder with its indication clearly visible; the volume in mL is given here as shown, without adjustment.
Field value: 225 mL
